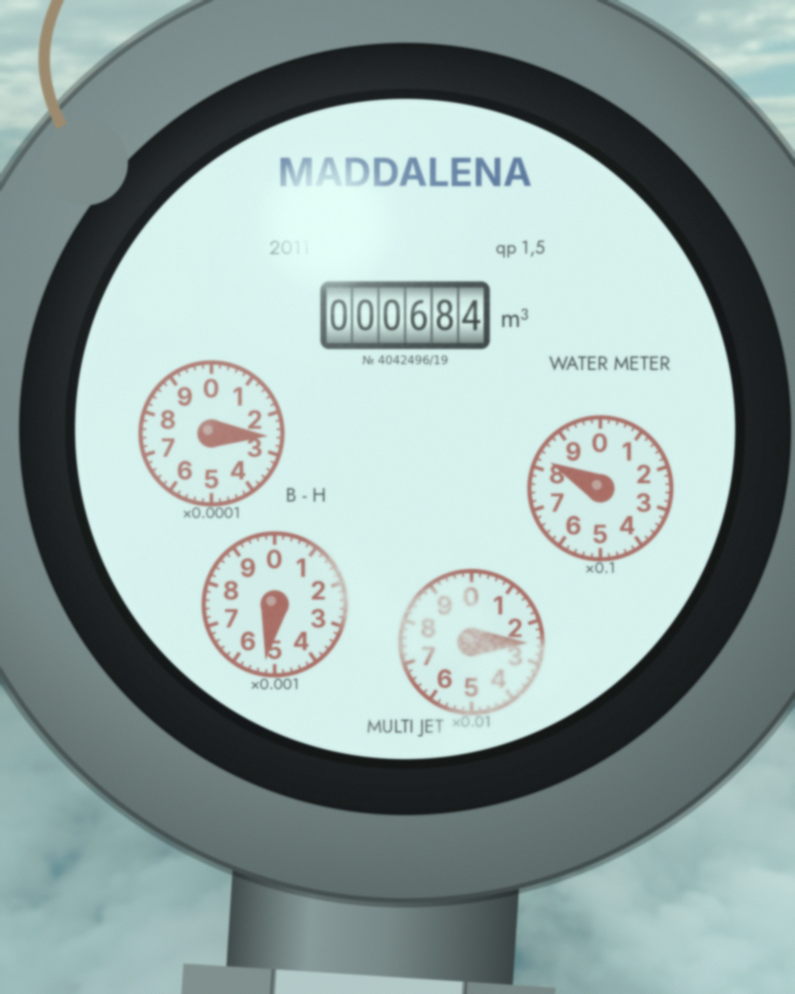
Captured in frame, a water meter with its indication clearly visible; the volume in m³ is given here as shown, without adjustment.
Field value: 684.8252 m³
